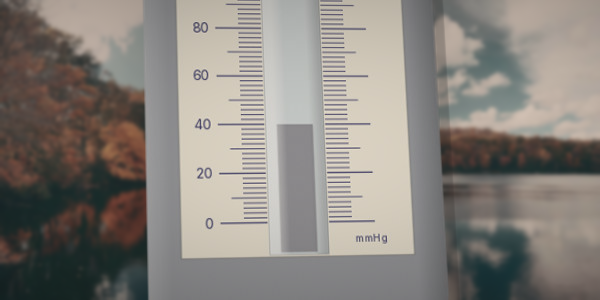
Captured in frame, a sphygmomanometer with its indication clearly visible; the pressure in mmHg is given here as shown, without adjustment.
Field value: 40 mmHg
